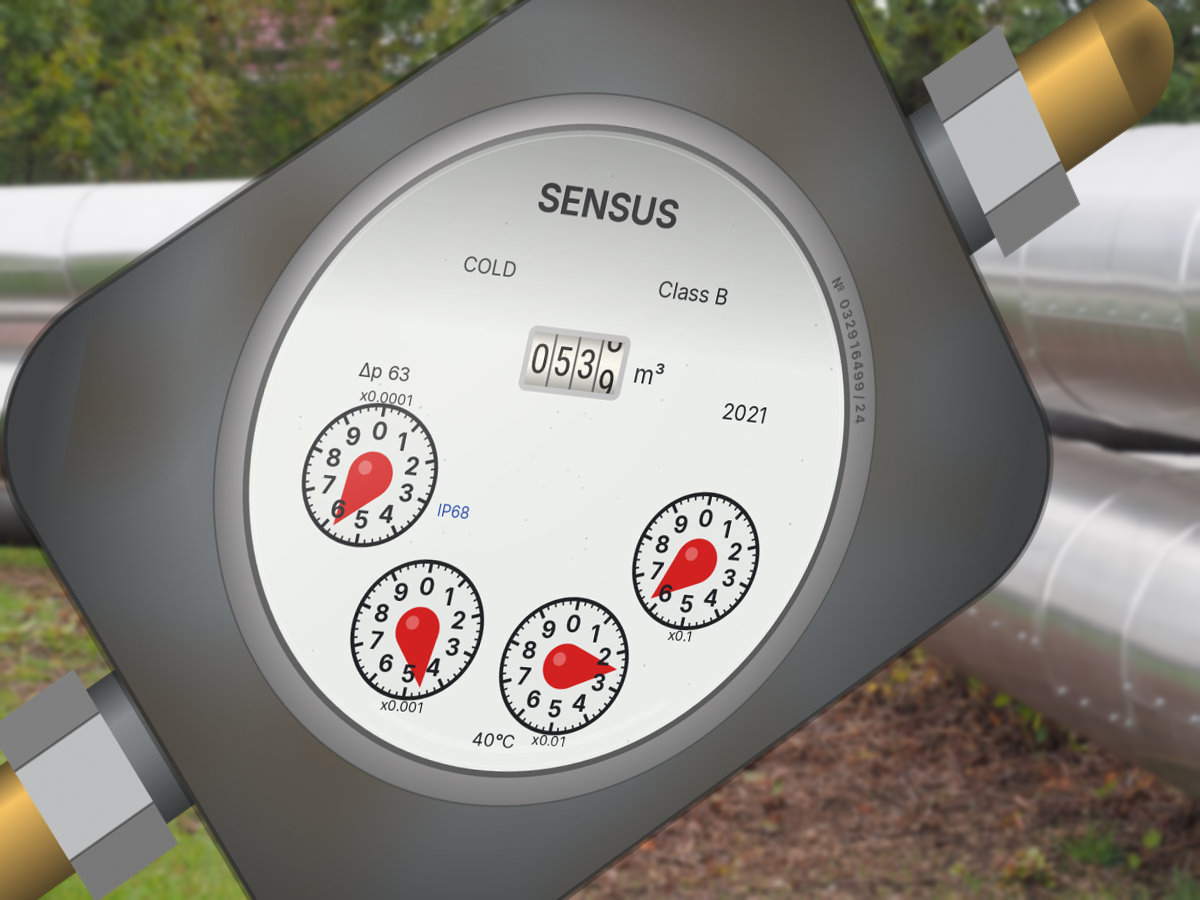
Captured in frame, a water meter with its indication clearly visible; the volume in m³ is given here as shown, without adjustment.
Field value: 538.6245 m³
